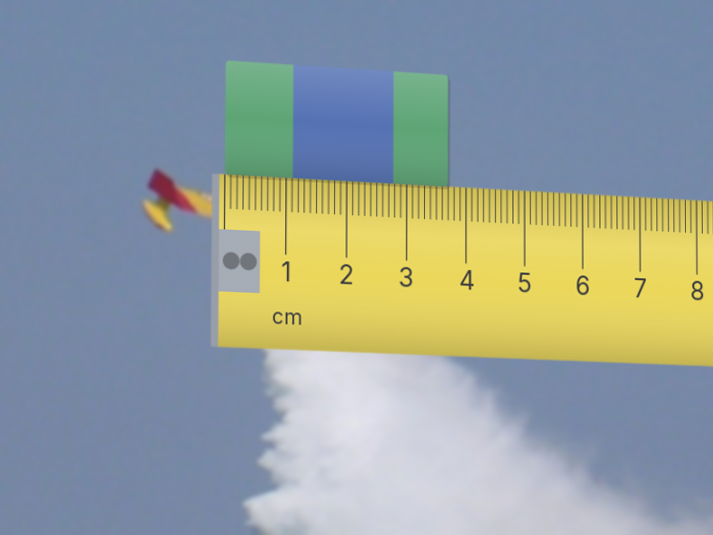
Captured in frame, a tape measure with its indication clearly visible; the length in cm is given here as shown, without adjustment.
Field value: 3.7 cm
